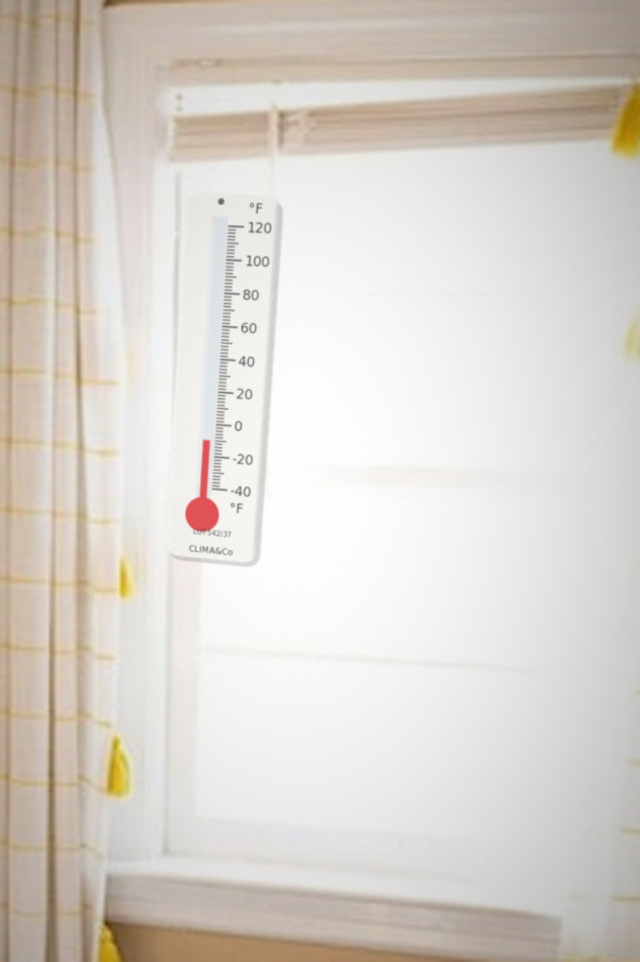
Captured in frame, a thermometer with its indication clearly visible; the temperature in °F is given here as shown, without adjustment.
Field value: -10 °F
